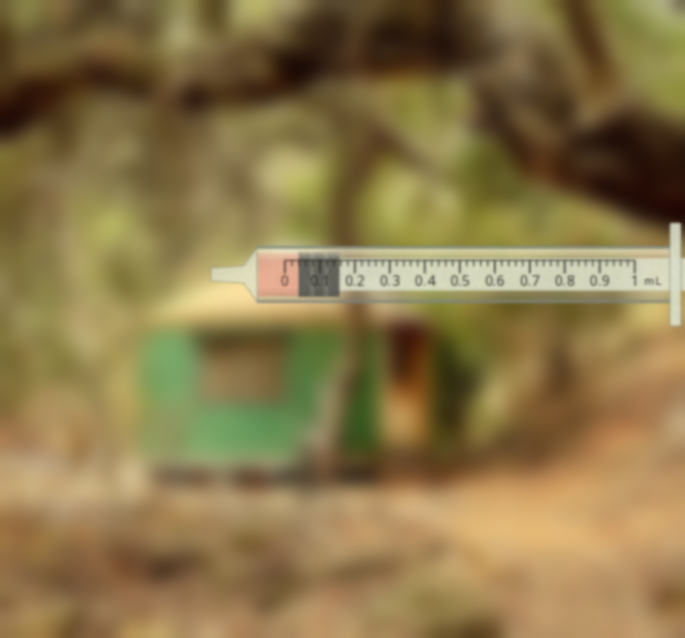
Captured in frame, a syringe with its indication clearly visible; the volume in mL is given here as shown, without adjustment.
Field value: 0.04 mL
